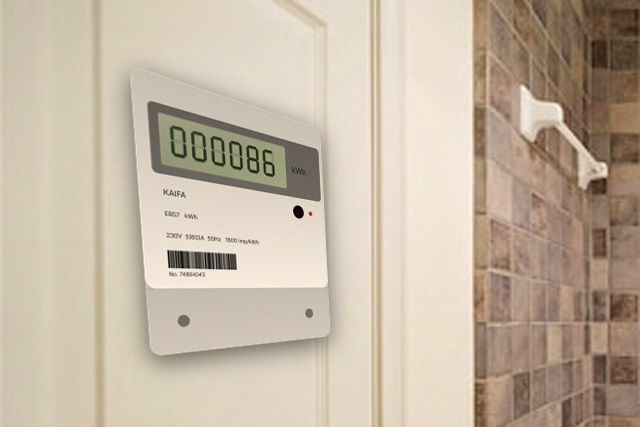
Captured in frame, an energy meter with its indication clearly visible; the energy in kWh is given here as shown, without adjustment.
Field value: 86 kWh
